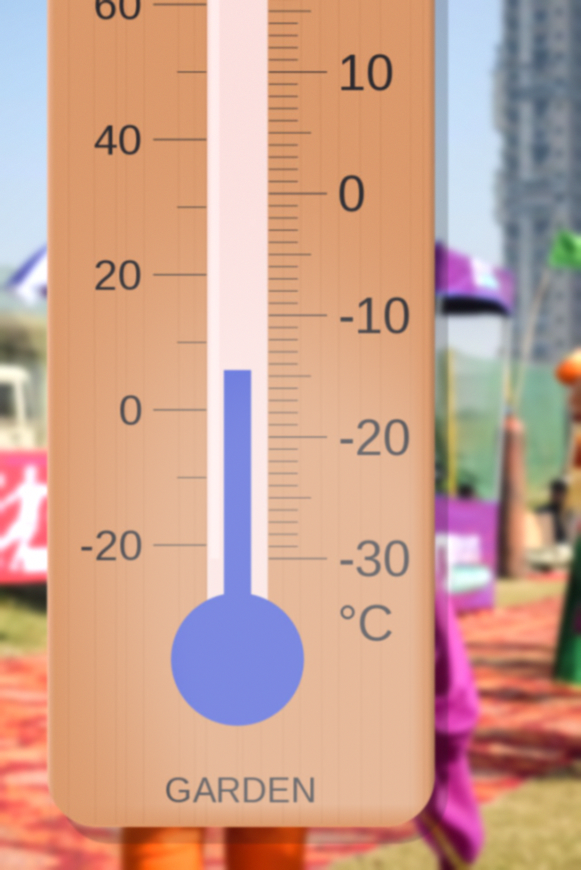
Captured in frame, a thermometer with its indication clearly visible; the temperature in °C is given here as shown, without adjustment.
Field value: -14.5 °C
